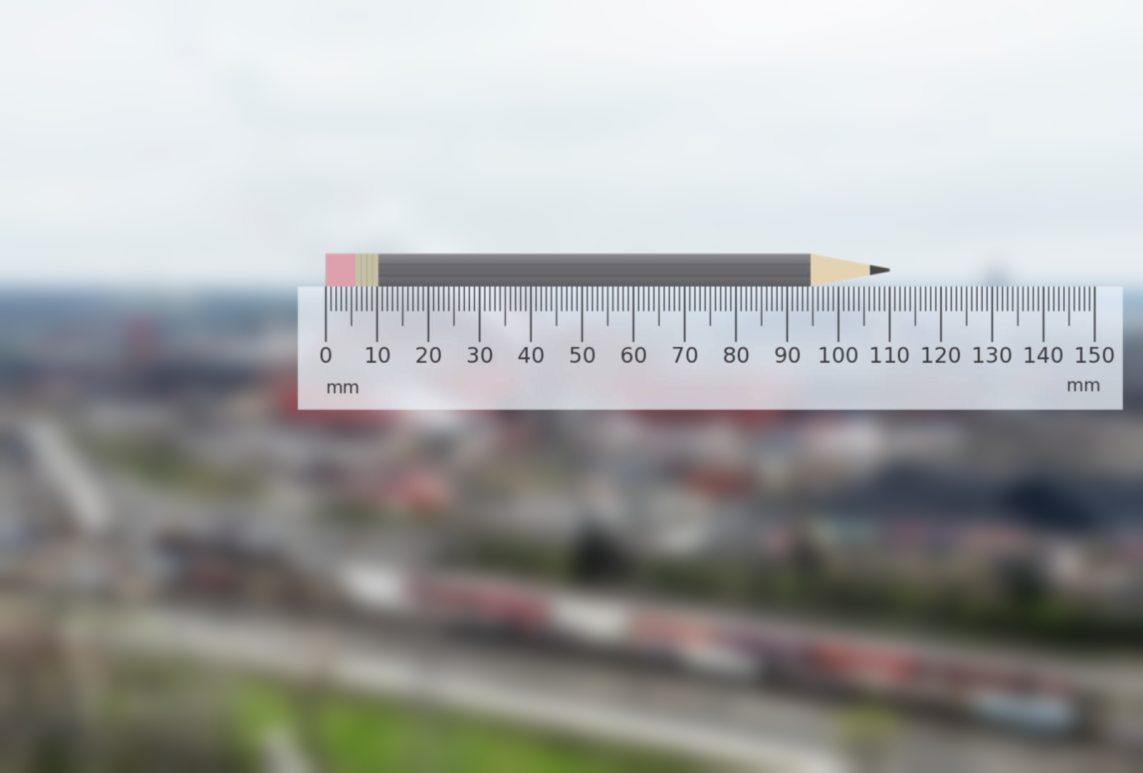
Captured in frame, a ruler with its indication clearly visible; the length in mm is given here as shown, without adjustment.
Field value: 110 mm
